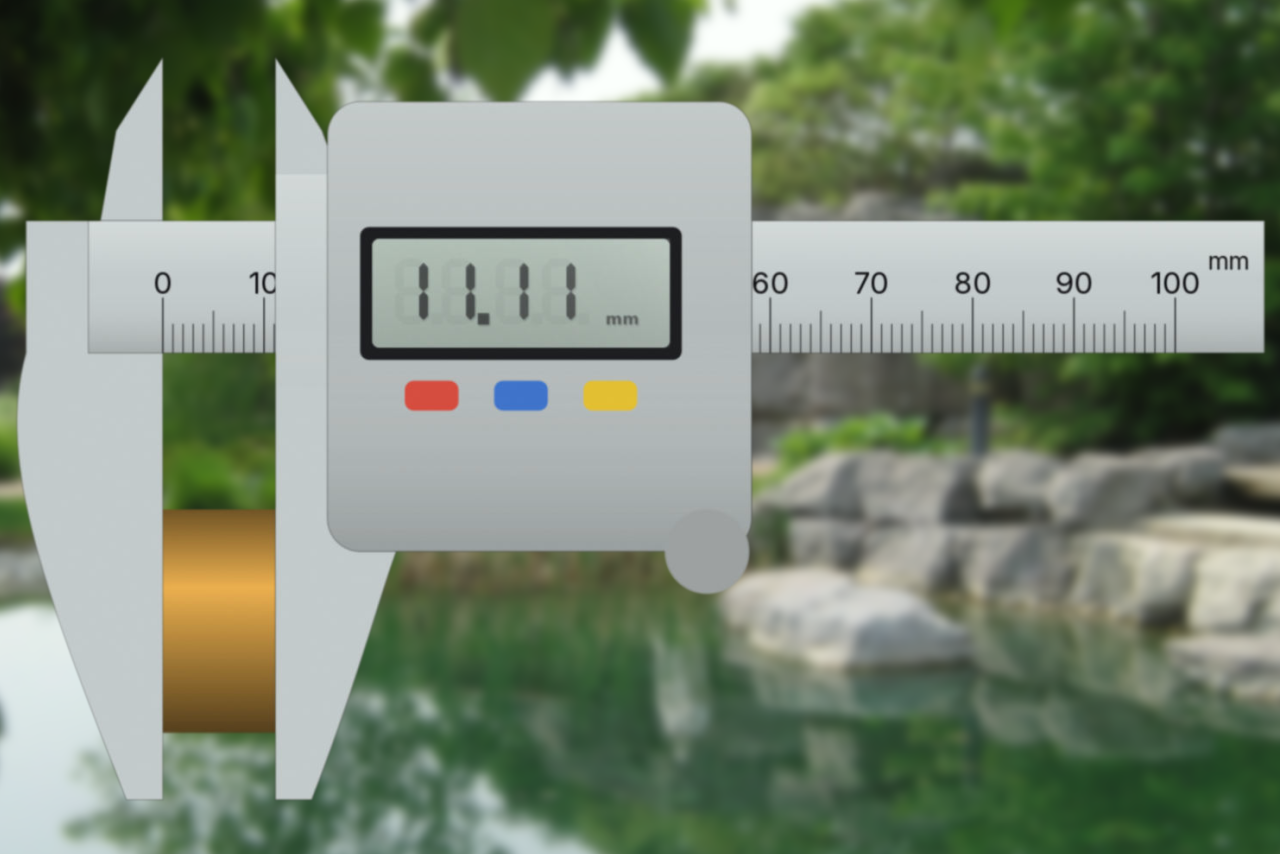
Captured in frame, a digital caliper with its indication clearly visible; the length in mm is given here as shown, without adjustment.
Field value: 11.11 mm
